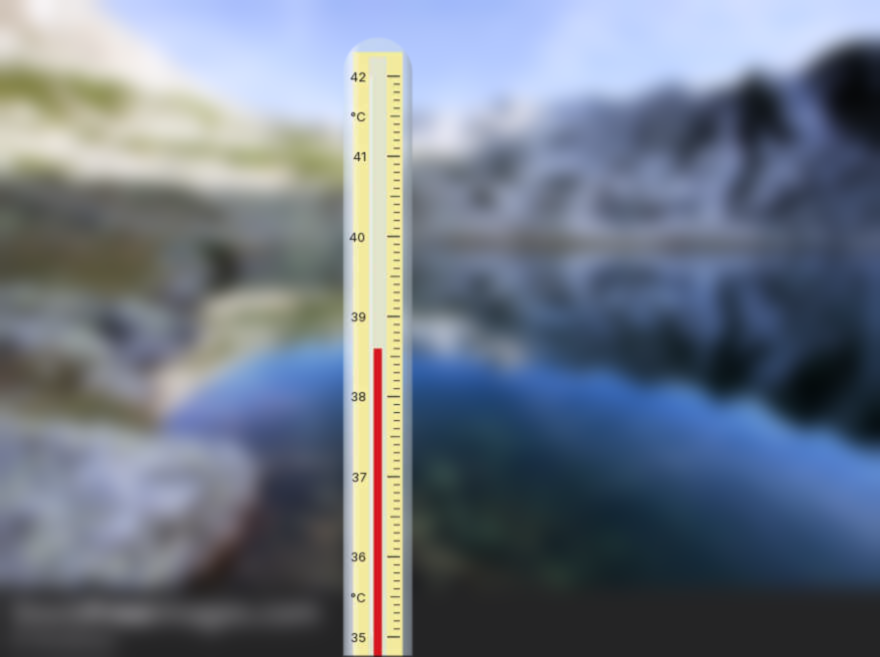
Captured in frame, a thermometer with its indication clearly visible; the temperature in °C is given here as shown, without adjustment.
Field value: 38.6 °C
